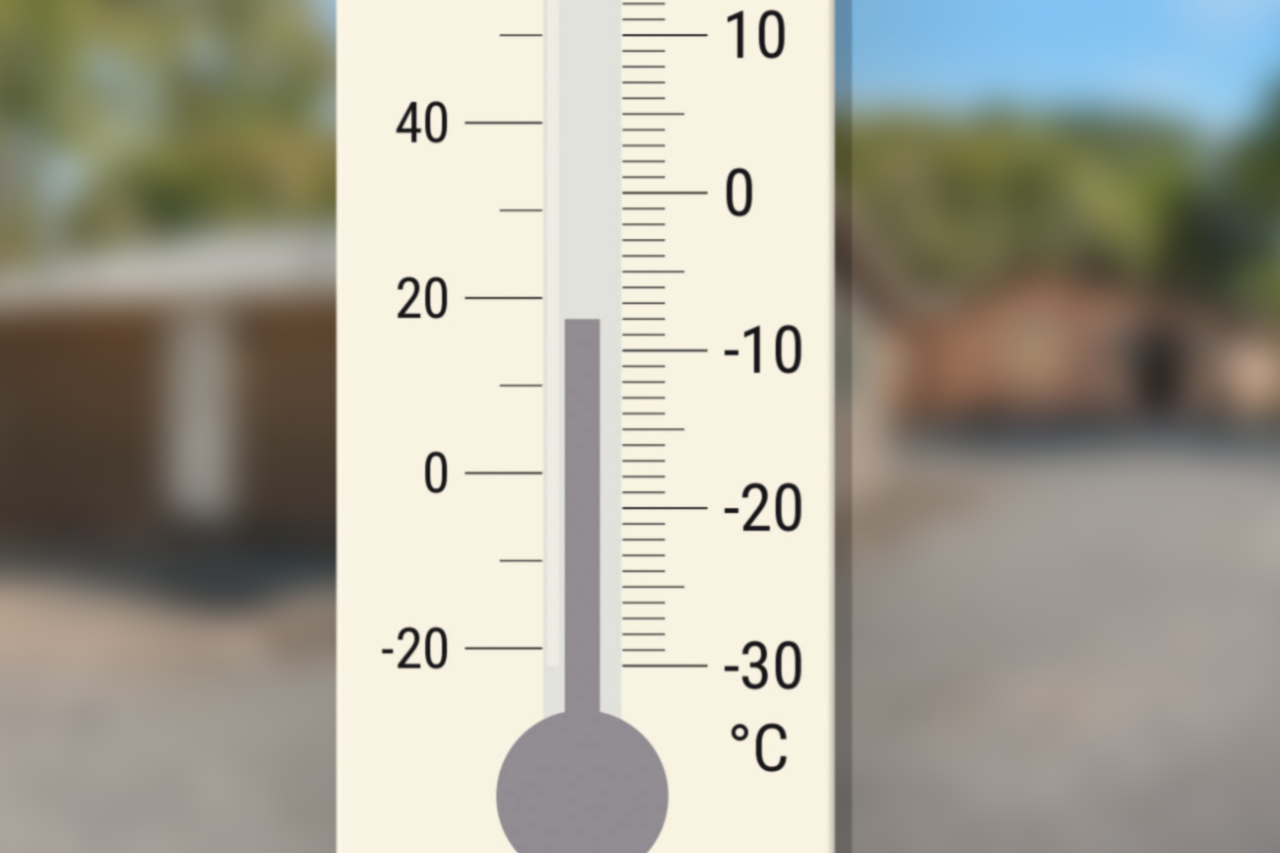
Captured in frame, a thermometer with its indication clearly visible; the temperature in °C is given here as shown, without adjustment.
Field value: -8 °C
